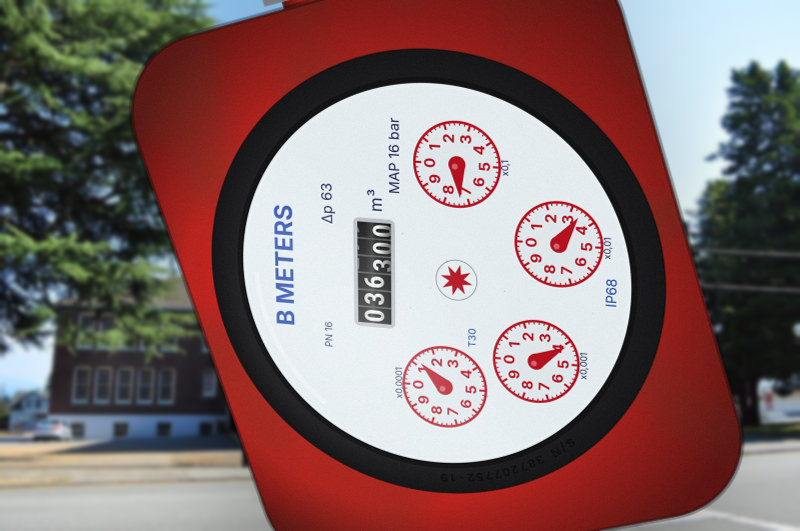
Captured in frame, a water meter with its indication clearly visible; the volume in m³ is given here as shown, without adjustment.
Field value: 36299.7341 m³
